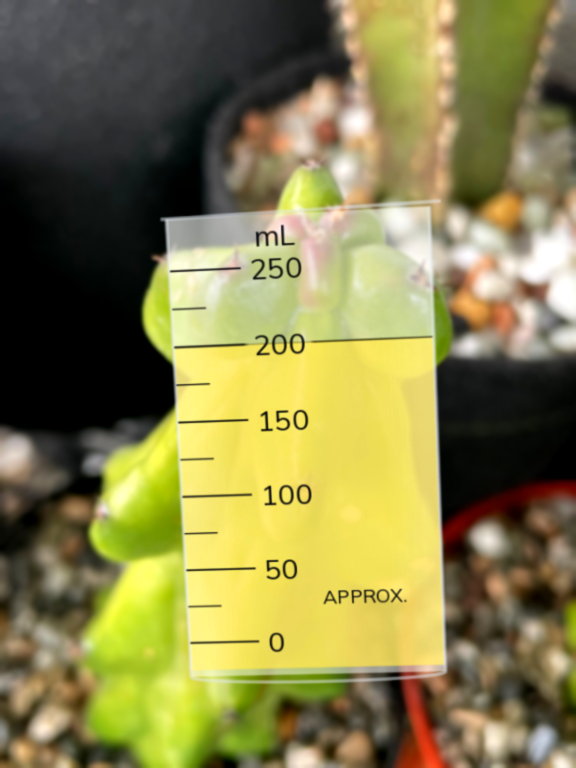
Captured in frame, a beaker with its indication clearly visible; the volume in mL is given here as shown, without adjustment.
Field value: 200 mL
